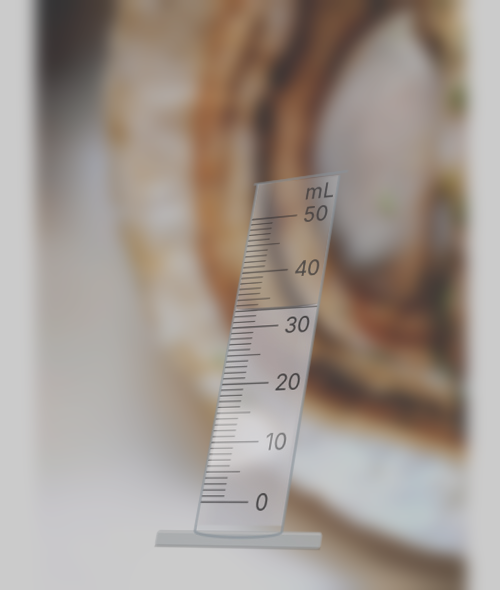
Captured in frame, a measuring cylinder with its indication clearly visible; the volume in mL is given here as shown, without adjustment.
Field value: 33 mL
